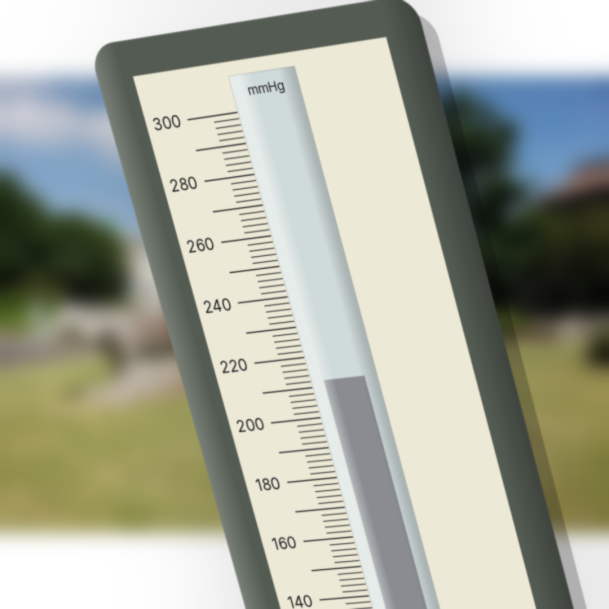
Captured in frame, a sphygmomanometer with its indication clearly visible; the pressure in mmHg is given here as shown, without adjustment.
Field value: 212 mmHg
